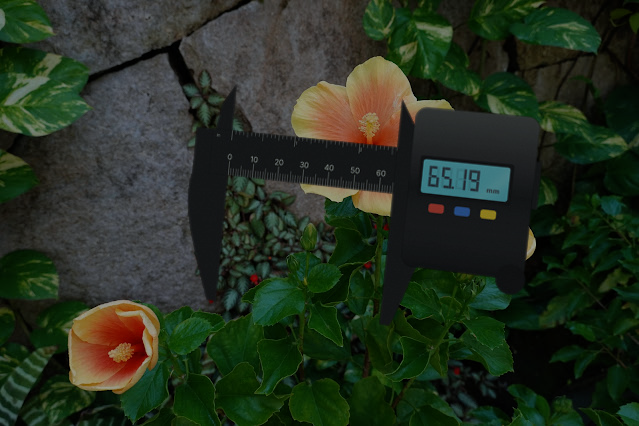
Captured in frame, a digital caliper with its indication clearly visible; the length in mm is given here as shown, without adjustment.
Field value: 65.19 mm
